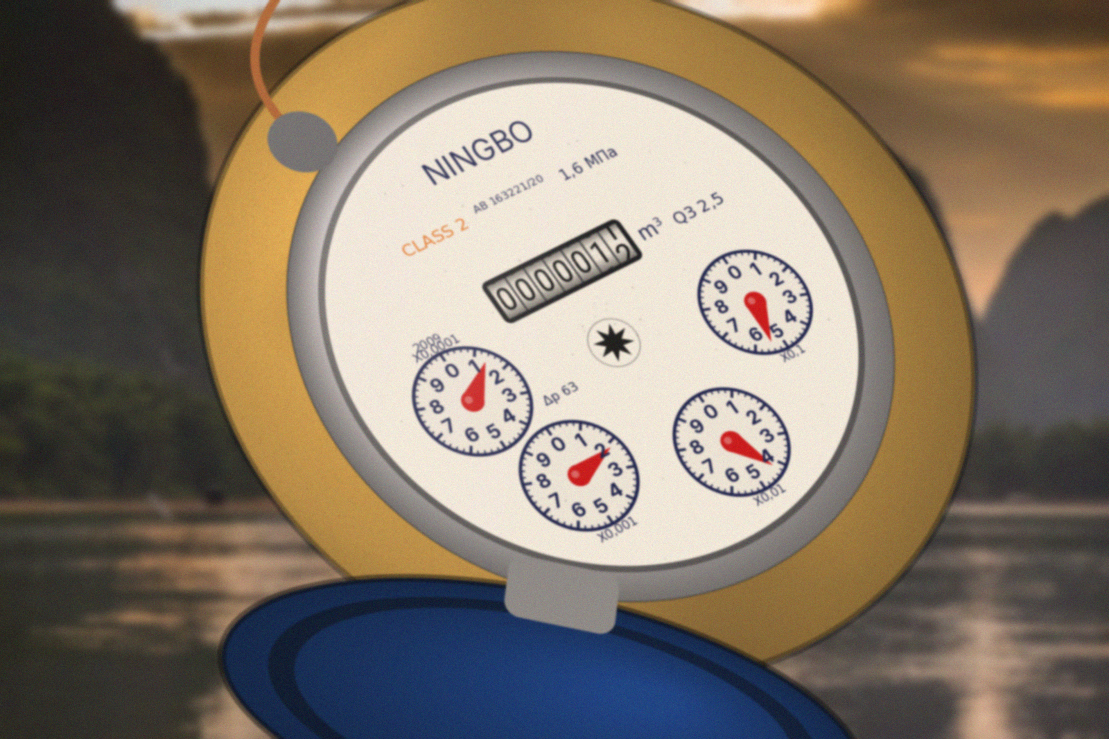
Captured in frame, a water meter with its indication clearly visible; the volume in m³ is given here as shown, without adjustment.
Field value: 11.5421 m³
